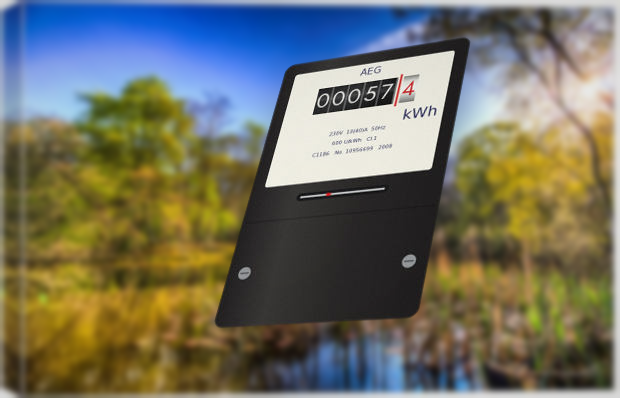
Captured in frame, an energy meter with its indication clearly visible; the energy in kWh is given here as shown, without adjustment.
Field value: 57.4 kWh
